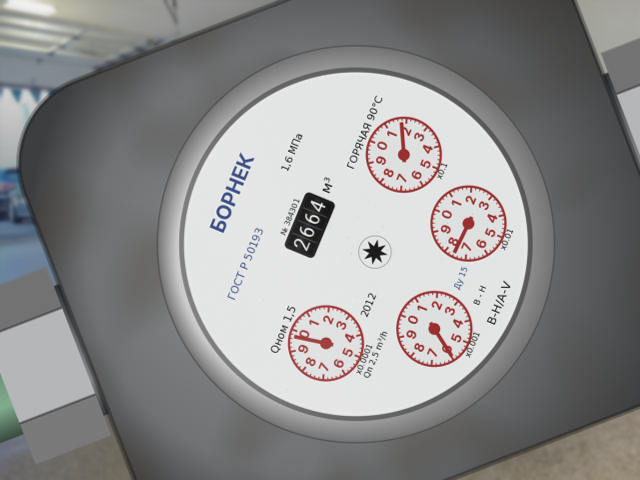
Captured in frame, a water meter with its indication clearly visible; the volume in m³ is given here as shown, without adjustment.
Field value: 2664.1759 m³
